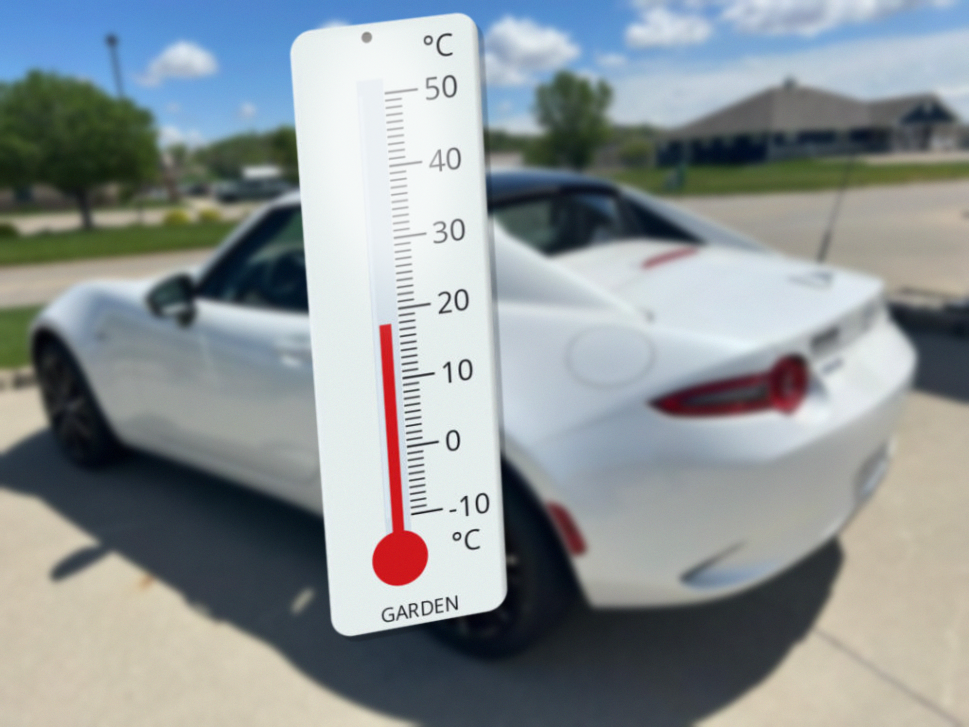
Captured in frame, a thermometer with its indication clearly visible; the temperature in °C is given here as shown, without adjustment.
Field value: 18 °C
